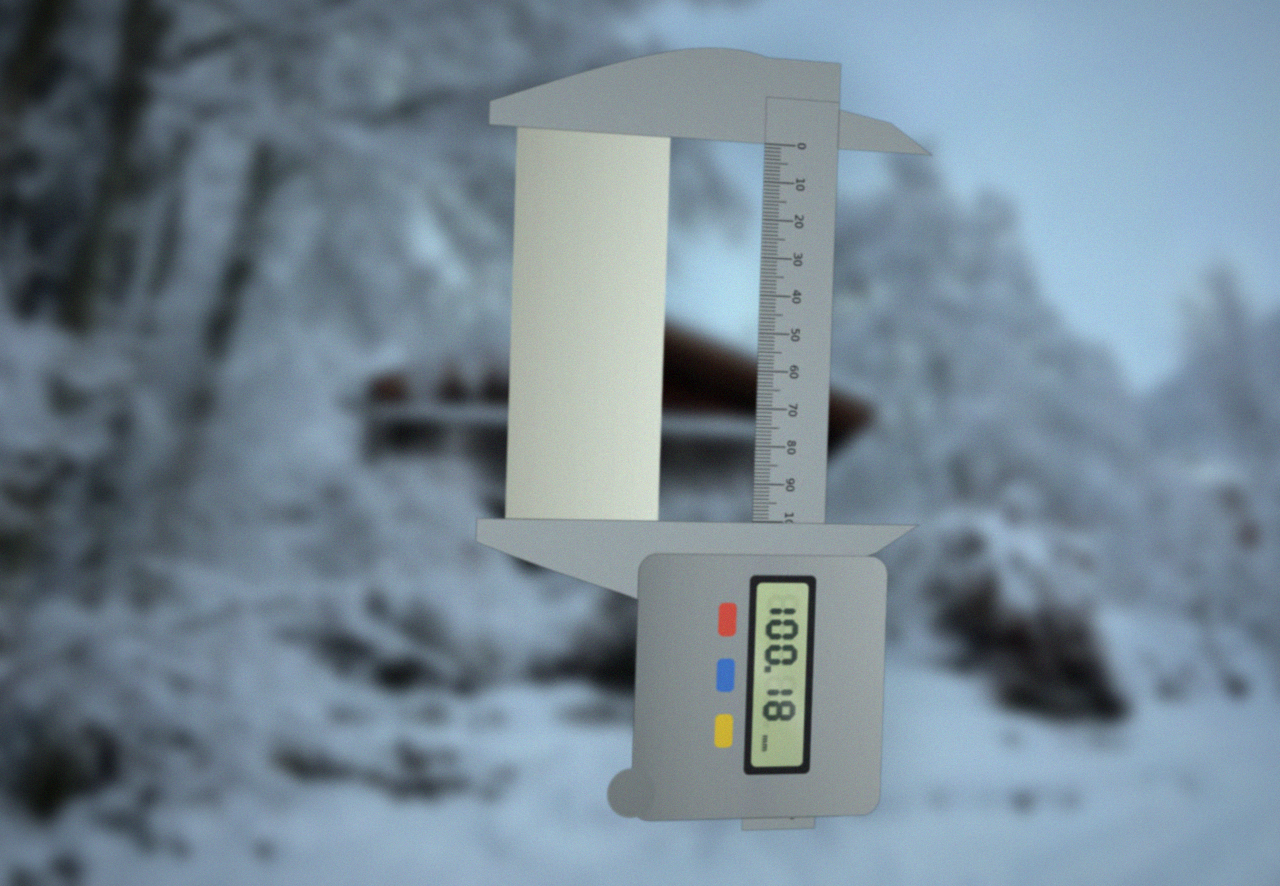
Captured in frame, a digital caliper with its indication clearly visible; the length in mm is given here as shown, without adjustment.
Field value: 100.18 mm
